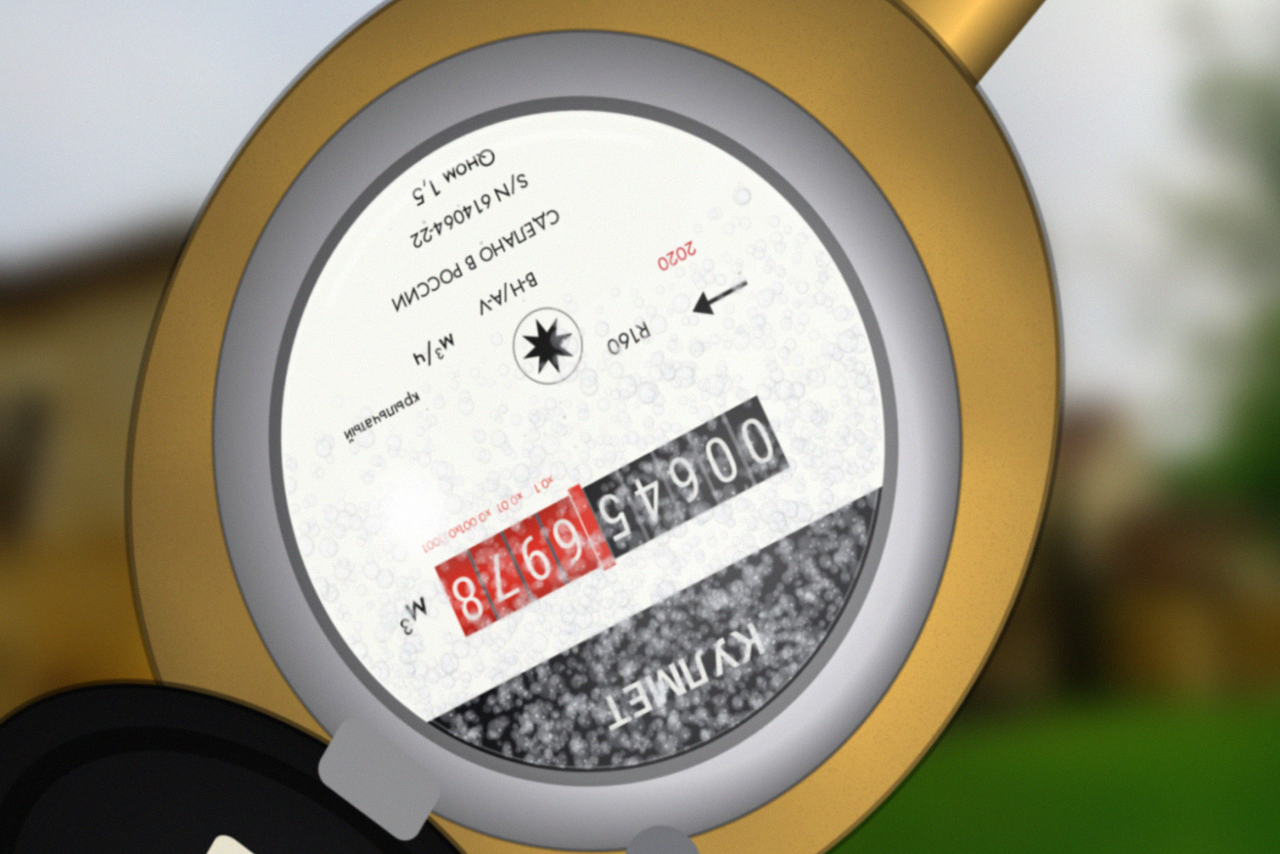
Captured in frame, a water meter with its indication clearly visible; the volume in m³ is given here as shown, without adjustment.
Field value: 645.6978 m³
